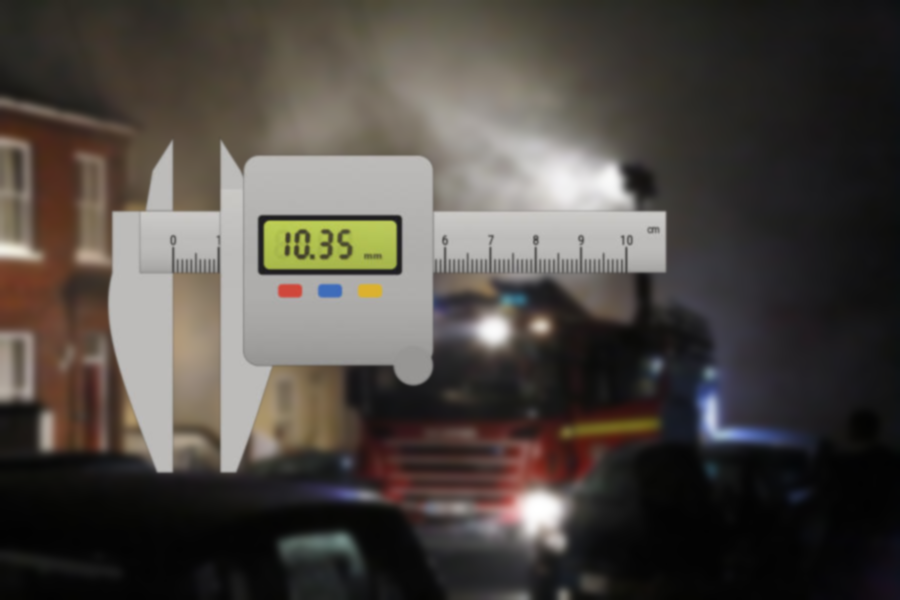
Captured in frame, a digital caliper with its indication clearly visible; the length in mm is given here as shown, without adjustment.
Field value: 10.35 mm
